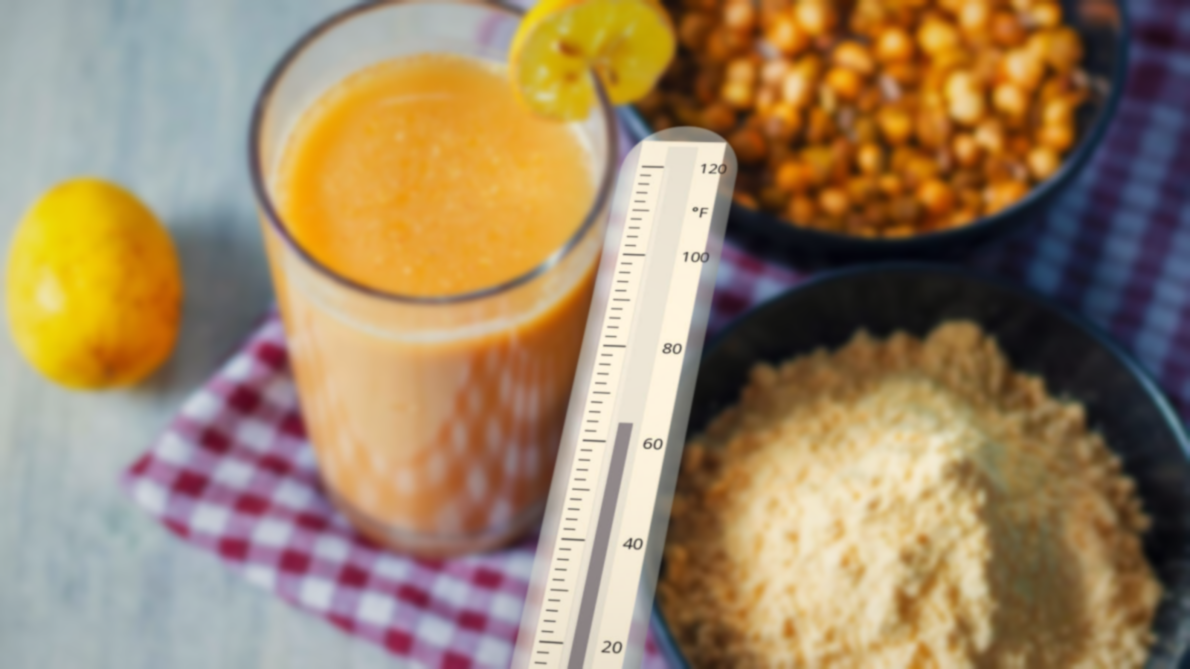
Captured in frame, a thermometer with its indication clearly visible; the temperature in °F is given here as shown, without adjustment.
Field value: 64 °F
